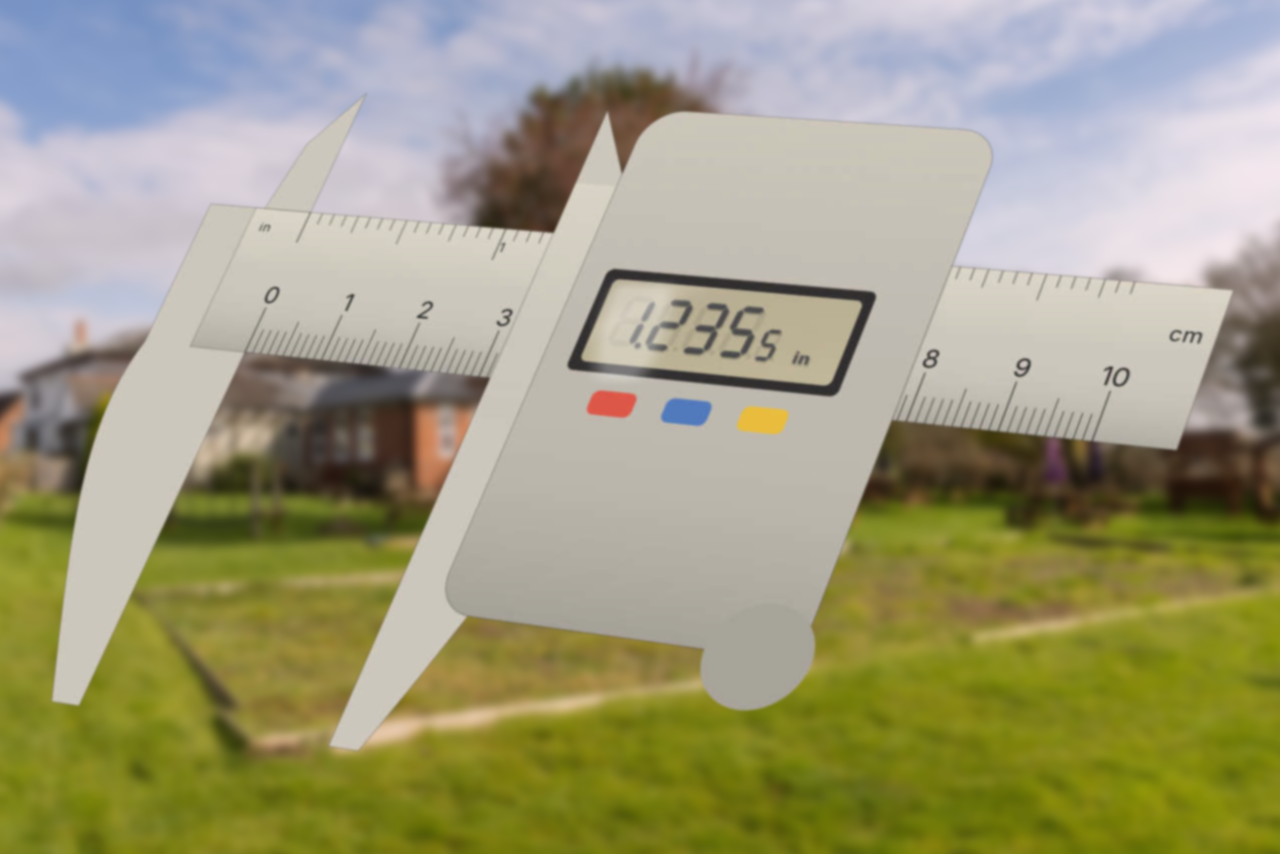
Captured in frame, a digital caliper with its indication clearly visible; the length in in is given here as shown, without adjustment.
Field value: 1.2355 in
